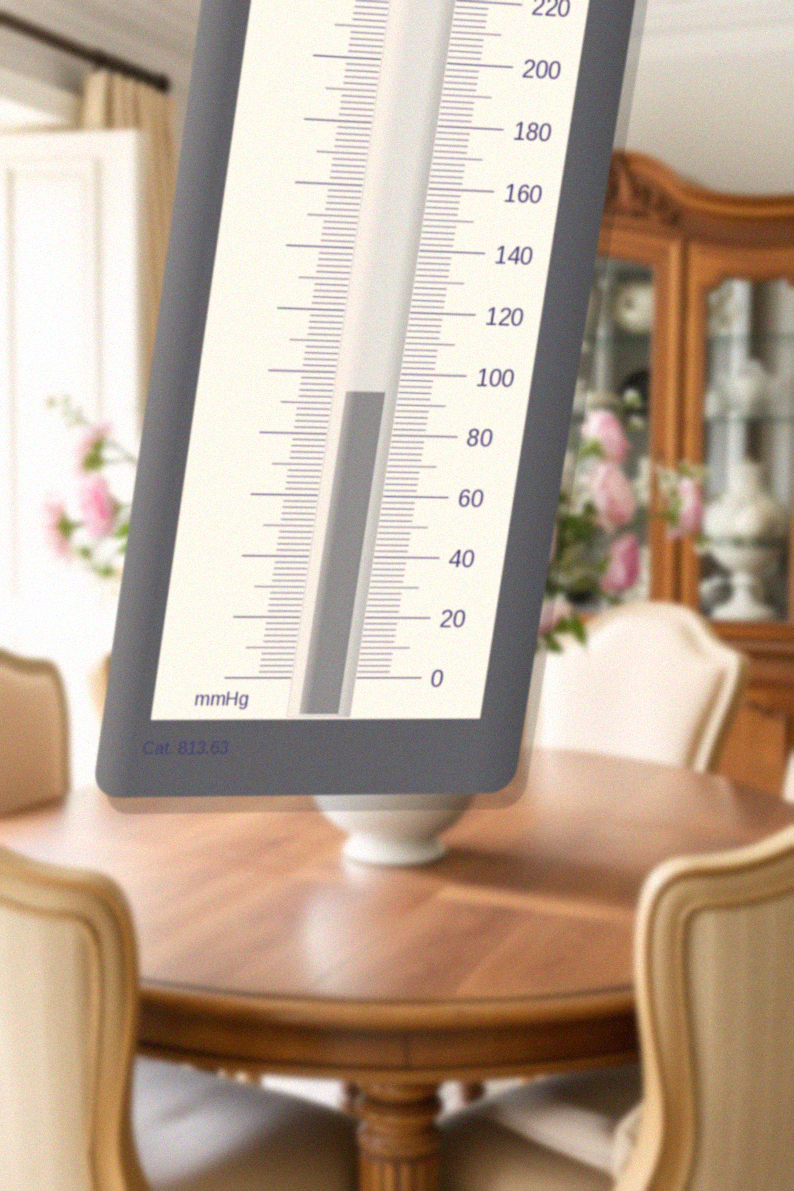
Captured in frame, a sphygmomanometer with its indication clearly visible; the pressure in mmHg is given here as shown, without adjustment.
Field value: 94 mmHg
